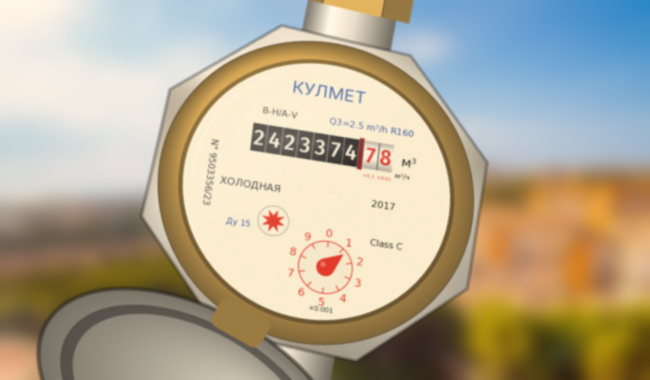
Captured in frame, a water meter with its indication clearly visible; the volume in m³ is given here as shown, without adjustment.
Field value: 2423374.781 m³
